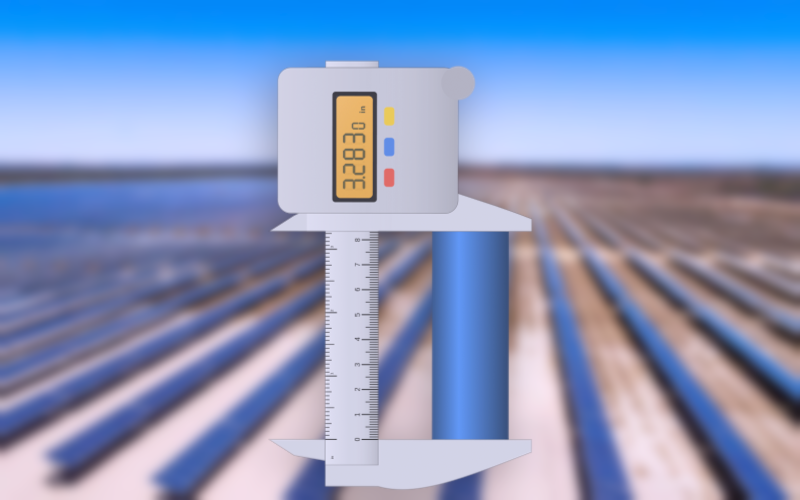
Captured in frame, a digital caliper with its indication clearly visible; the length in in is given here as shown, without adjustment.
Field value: 3.2830 in
